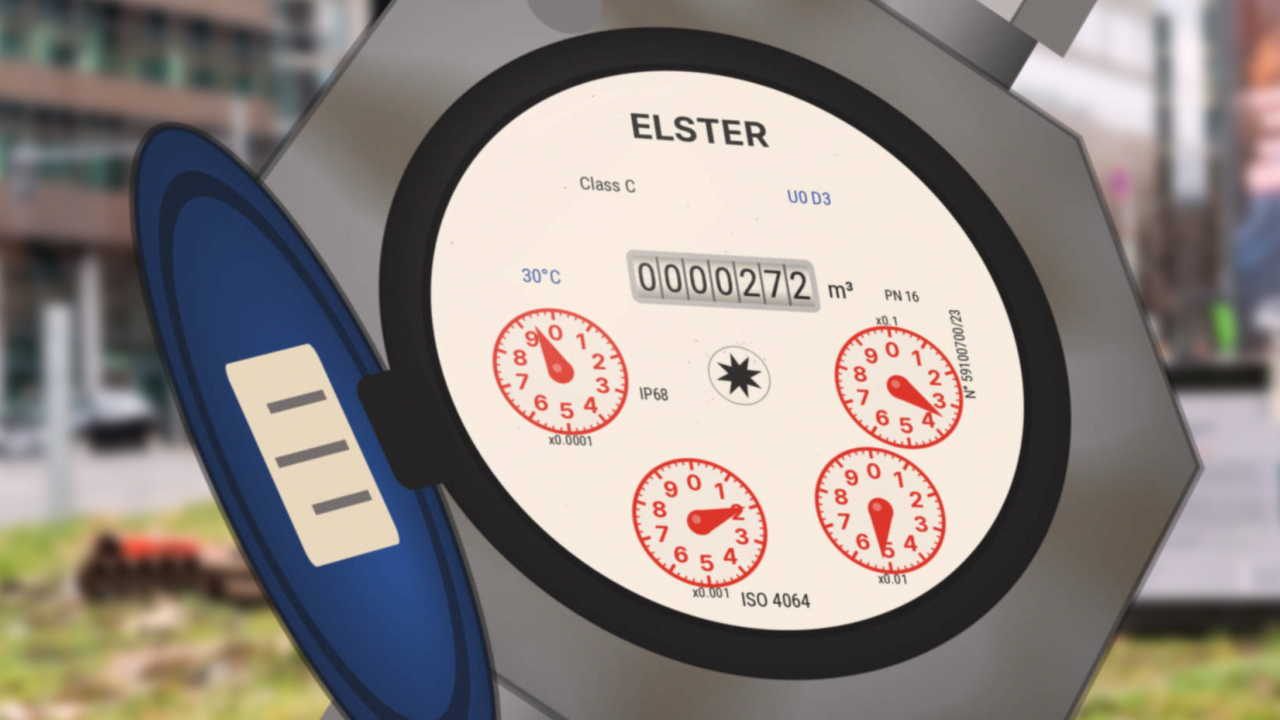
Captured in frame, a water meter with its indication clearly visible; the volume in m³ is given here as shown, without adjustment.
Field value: 272.3519 m³
